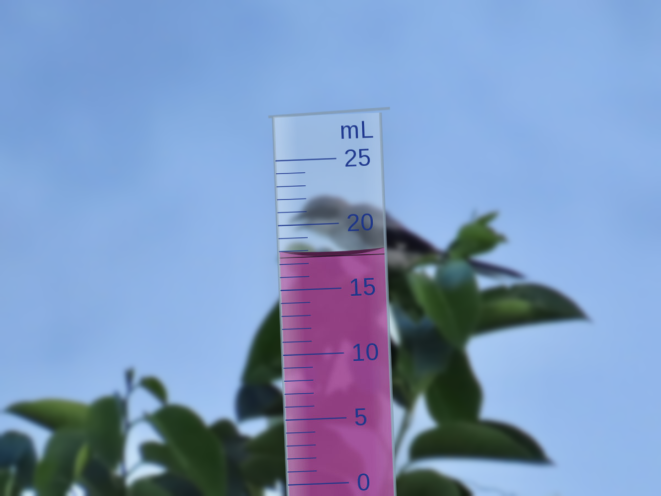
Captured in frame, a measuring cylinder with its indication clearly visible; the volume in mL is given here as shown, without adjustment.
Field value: 17.5 mL
